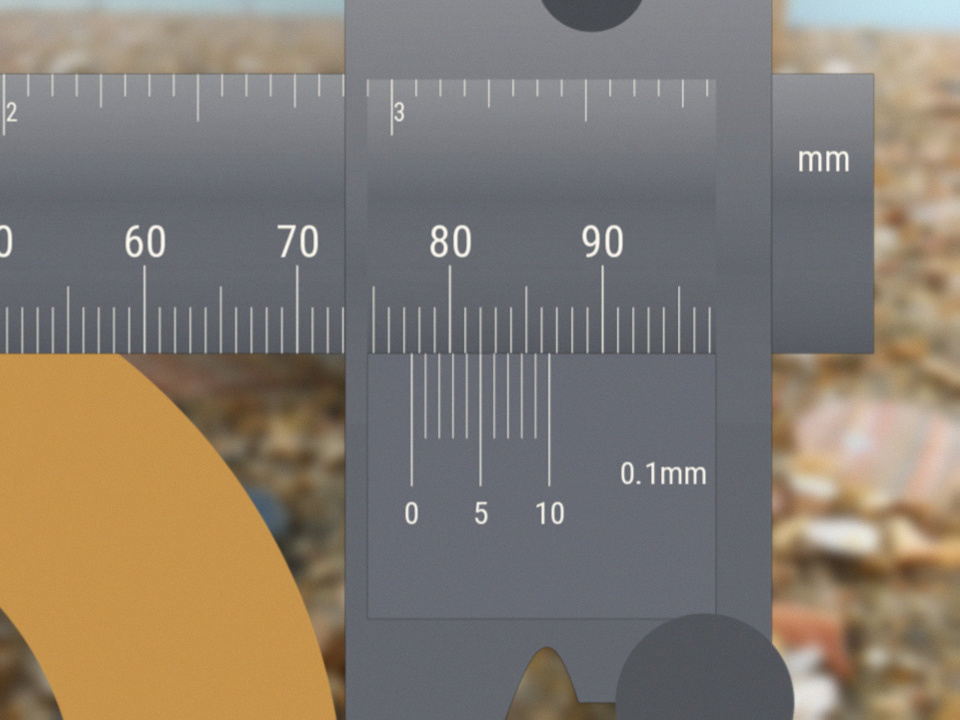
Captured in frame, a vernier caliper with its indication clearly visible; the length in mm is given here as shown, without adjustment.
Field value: 77.5 mm
